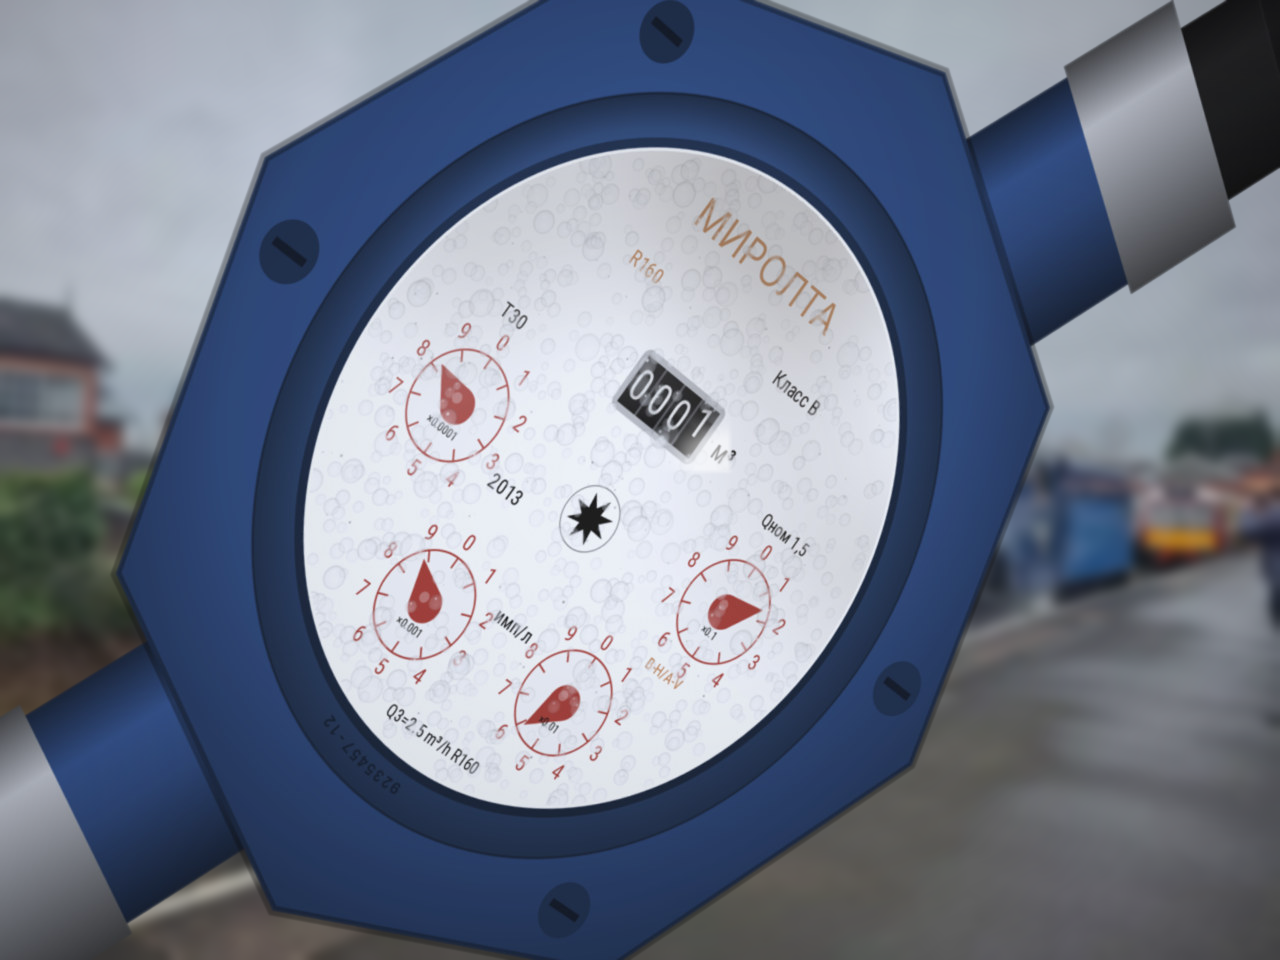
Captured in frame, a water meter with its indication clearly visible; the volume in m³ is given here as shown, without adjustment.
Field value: 1.1588 m³
